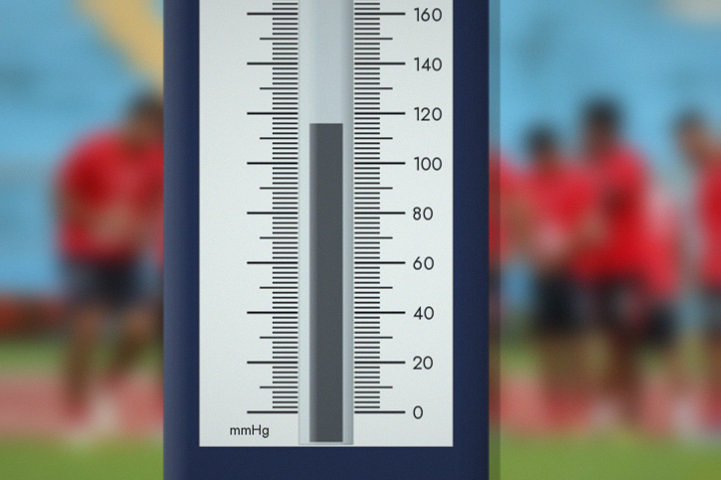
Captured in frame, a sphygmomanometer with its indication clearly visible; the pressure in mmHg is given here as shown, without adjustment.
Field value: 116 mmHg
